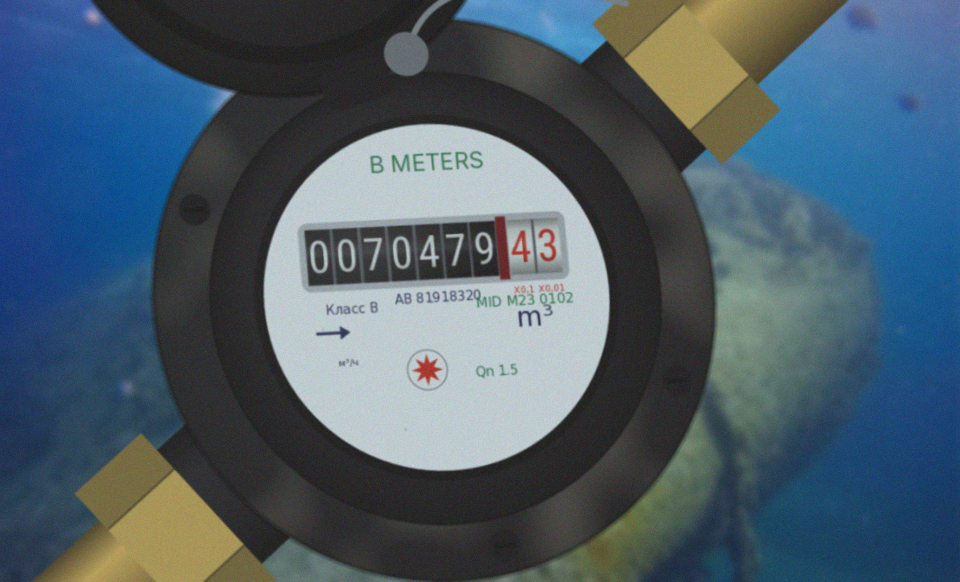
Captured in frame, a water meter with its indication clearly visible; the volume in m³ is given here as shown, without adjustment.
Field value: 70479.43 m³
